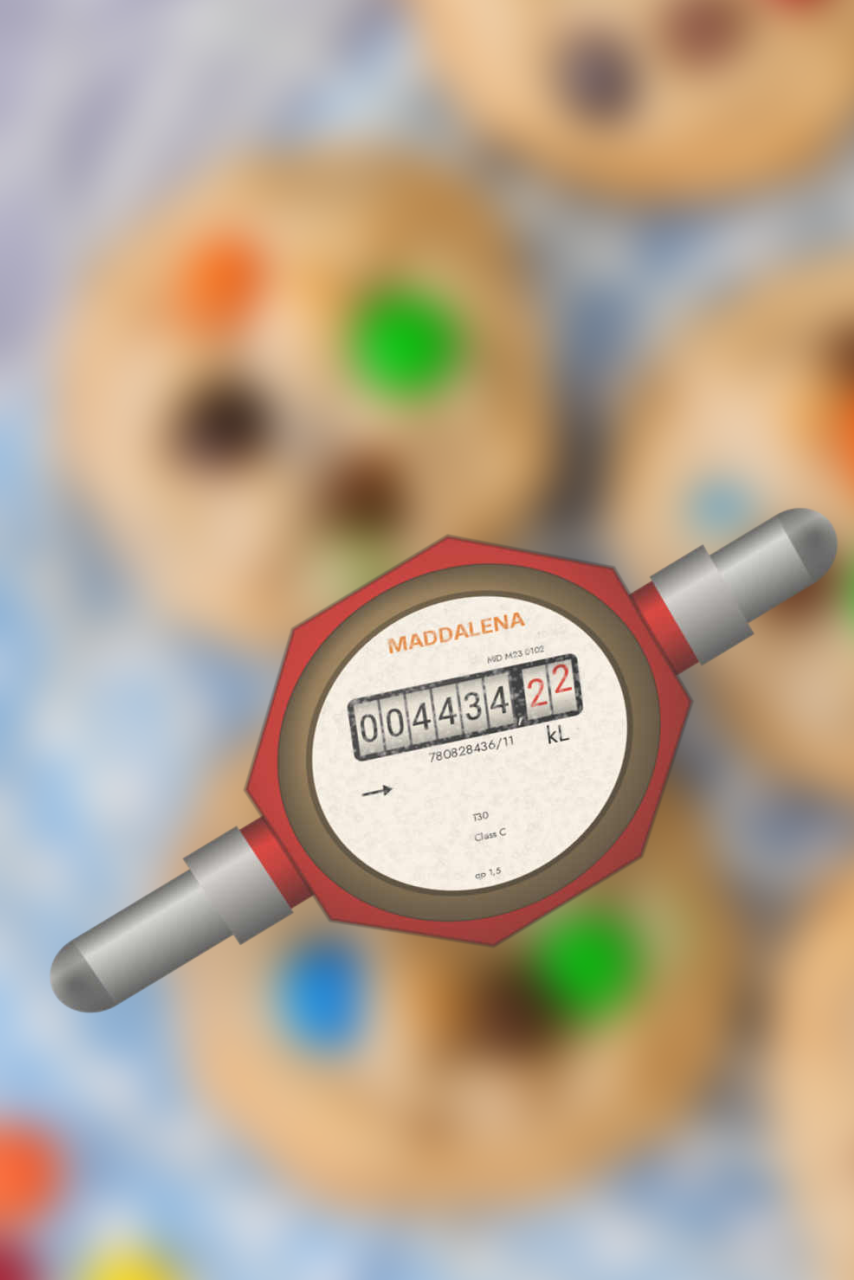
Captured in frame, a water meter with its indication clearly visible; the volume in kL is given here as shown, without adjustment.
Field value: 4434.22 kL
